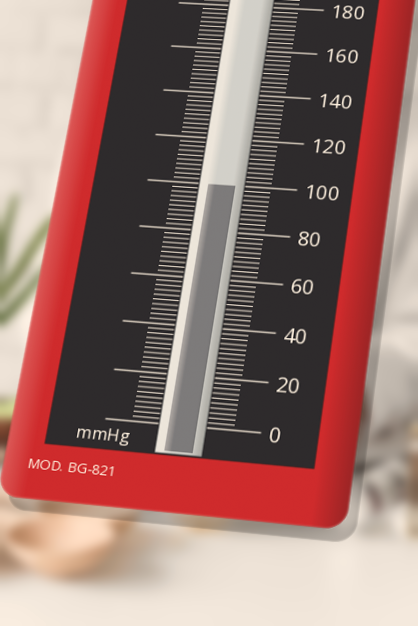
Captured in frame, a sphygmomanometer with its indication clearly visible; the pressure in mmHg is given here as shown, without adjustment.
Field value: 100 mmHg
